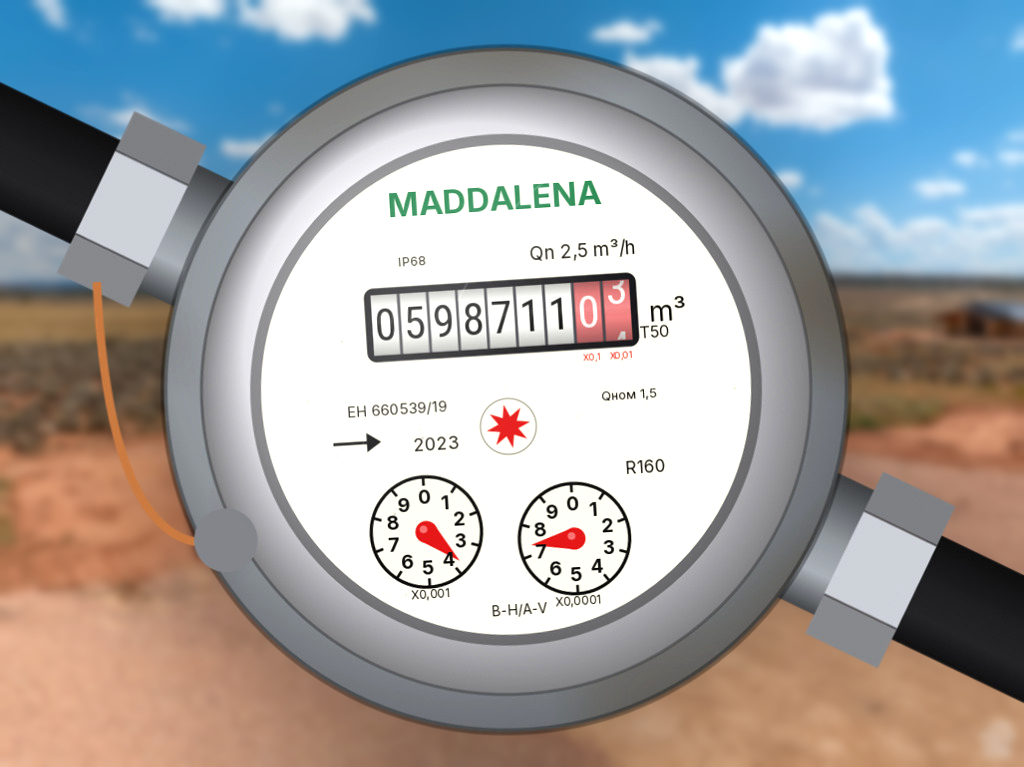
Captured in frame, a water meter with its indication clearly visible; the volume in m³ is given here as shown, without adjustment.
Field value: 598711.0337 m³
